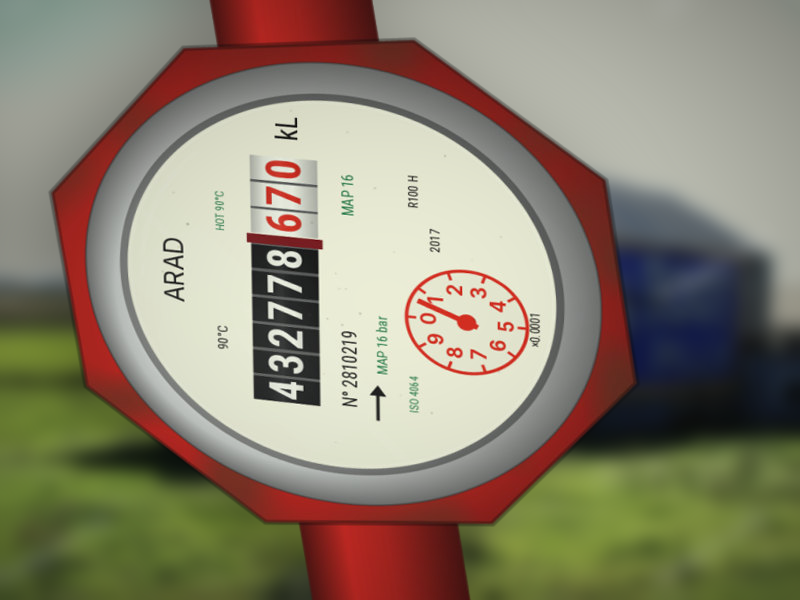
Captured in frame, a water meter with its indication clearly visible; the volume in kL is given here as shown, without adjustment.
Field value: 432778.6700 kL
